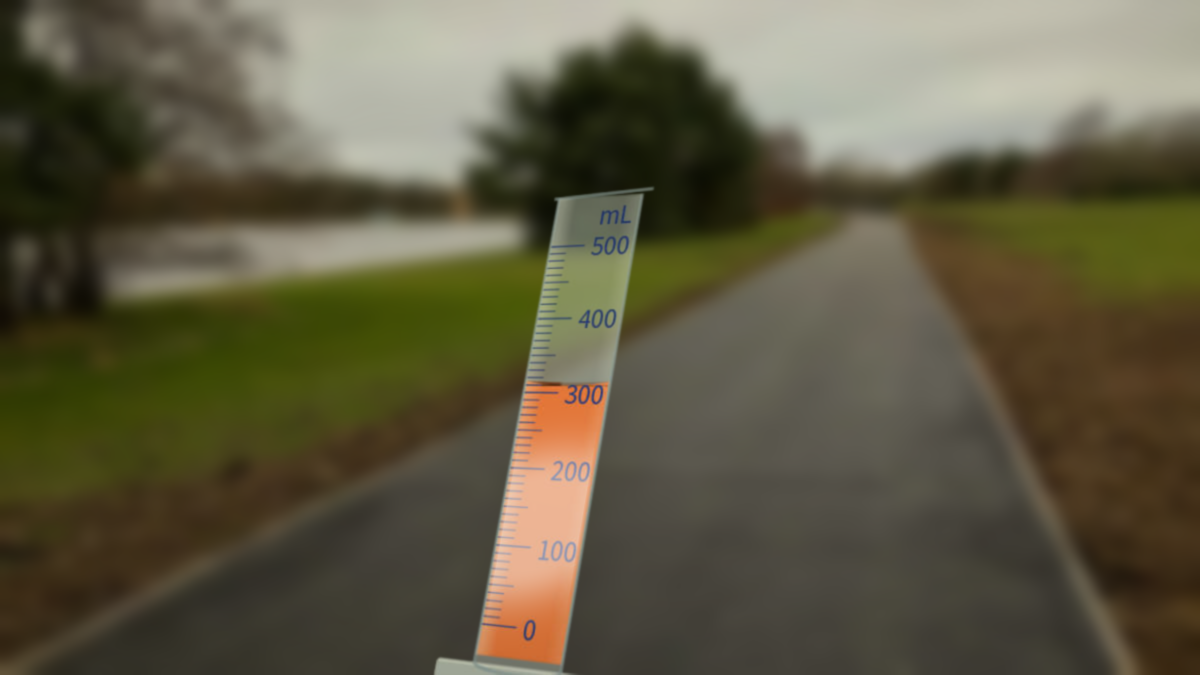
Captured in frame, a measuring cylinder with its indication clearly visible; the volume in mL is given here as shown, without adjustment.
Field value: 310 mL
